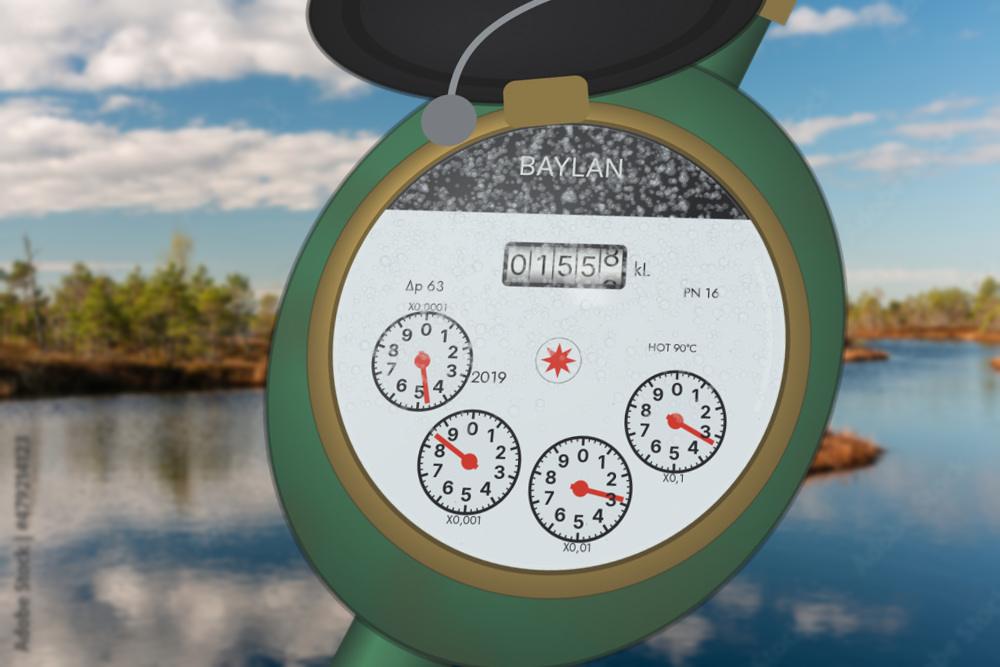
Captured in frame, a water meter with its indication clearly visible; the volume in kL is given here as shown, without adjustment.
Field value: 1558.3284 kL
